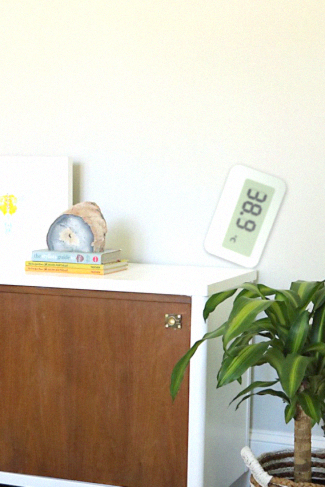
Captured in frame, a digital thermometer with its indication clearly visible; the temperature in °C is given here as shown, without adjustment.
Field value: 38.9 °C
